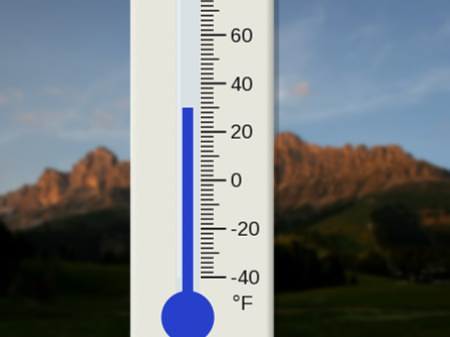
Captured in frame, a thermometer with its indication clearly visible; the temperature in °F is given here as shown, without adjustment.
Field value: 30 °F
